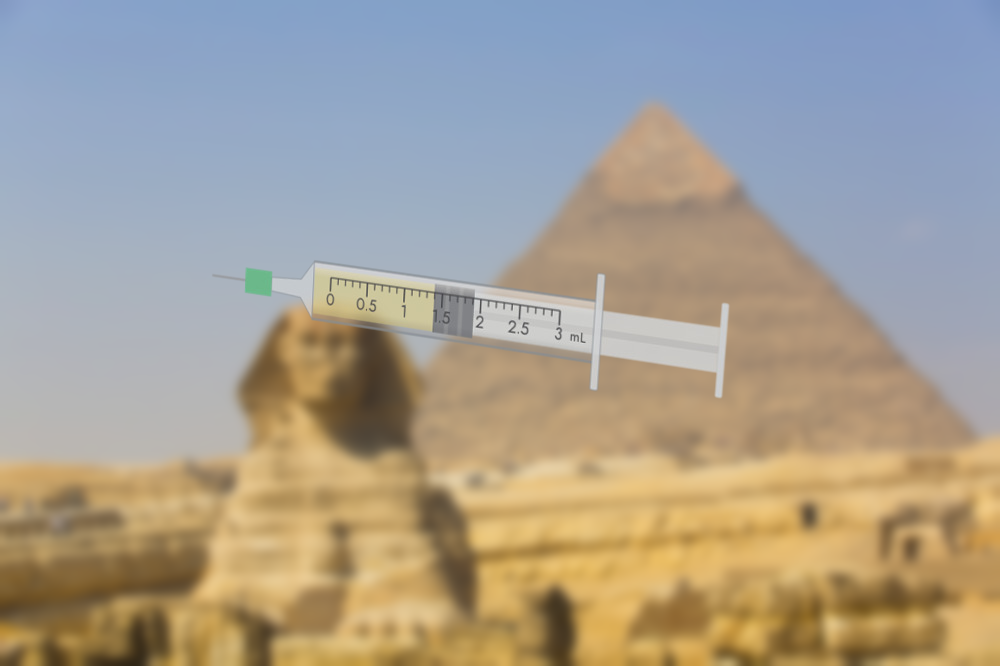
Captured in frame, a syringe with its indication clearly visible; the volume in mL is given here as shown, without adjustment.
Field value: 1.4 mL
